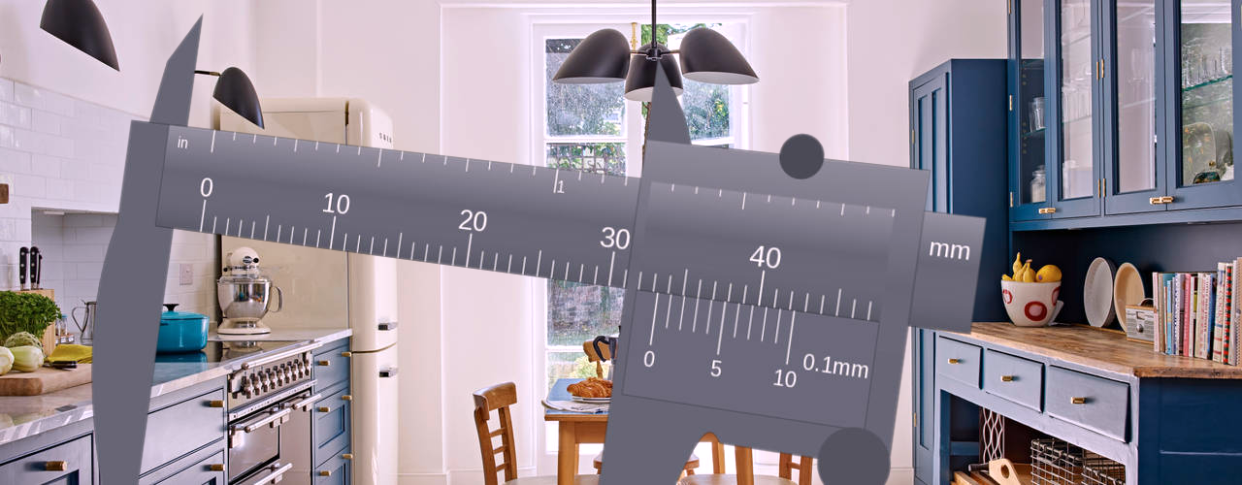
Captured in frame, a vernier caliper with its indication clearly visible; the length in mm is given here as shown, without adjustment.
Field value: 33.3 mm
